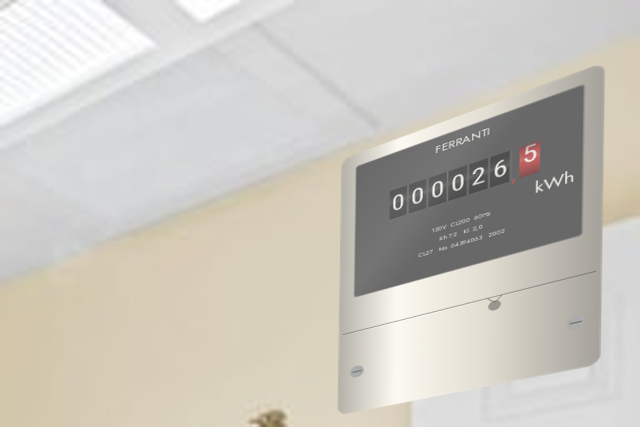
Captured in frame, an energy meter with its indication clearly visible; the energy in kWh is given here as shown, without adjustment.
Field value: 26.5 kWh
